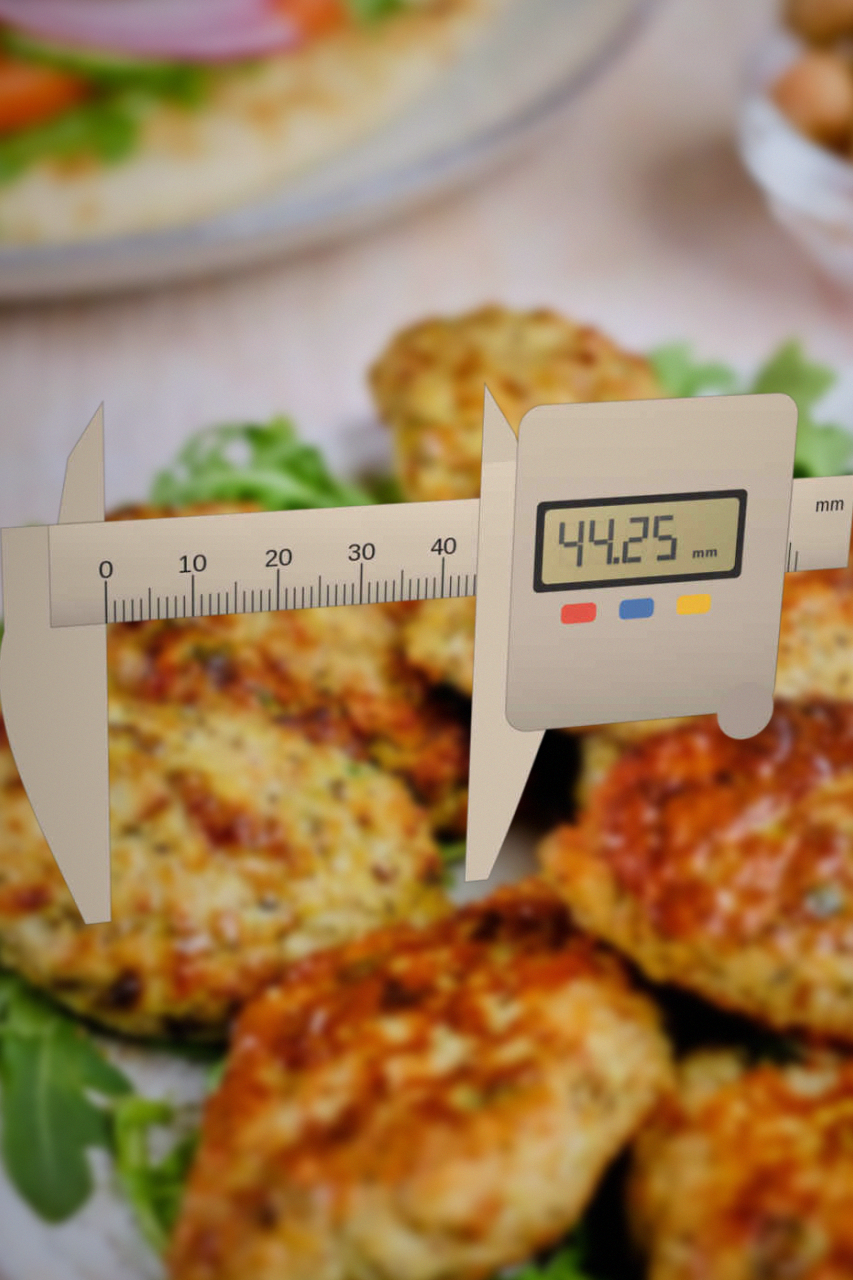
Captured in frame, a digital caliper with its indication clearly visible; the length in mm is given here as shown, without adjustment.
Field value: 44.25 mm
